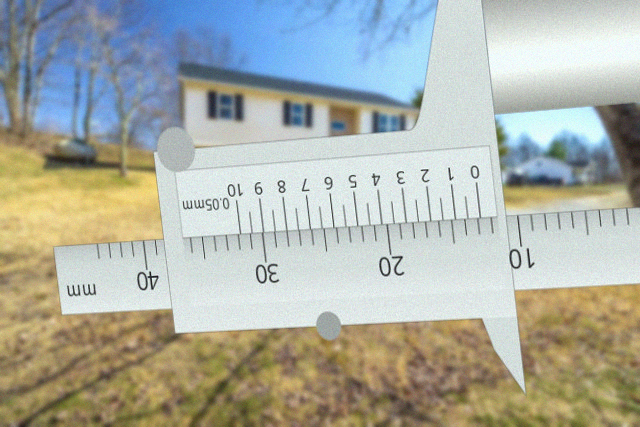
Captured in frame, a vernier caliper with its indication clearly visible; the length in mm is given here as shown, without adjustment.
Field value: 12.8 mm
